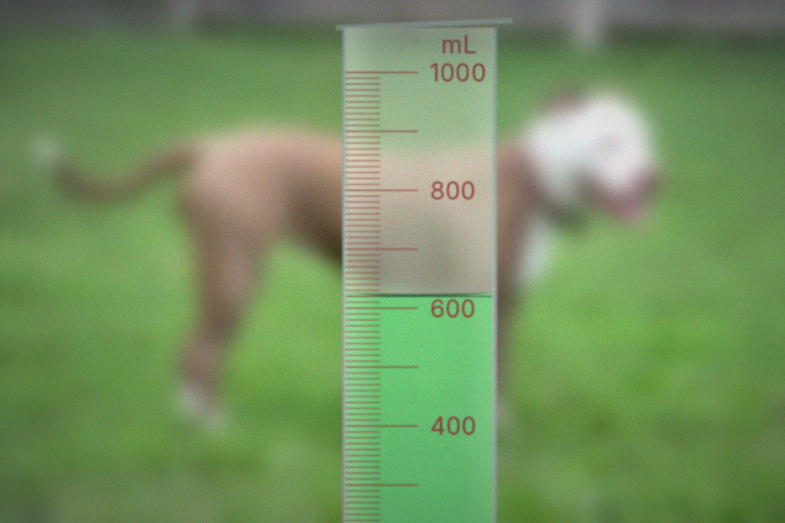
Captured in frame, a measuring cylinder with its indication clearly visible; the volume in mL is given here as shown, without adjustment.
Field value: 620 mL
